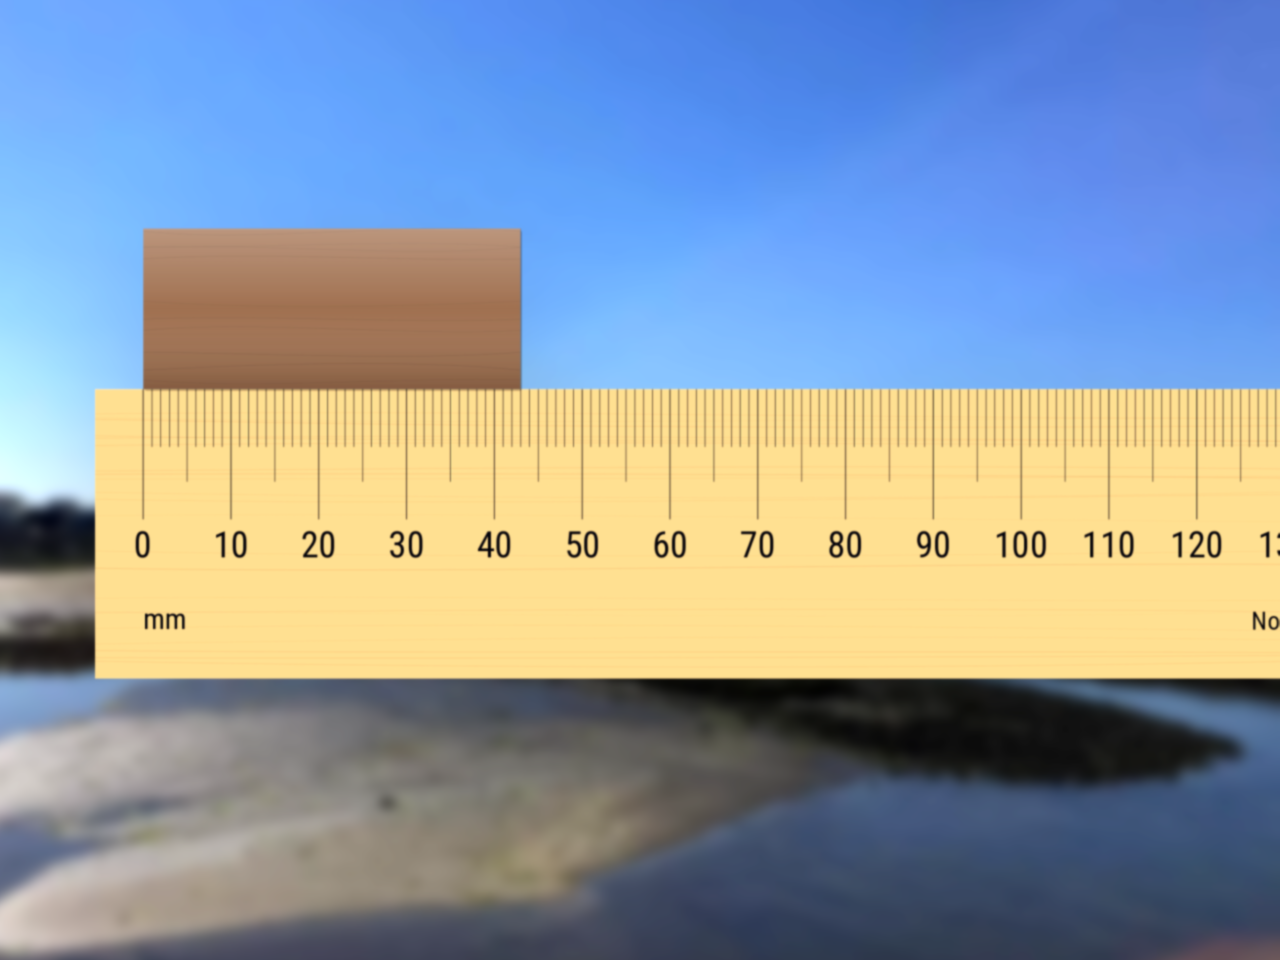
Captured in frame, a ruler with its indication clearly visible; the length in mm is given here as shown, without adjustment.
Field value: 43 mm
